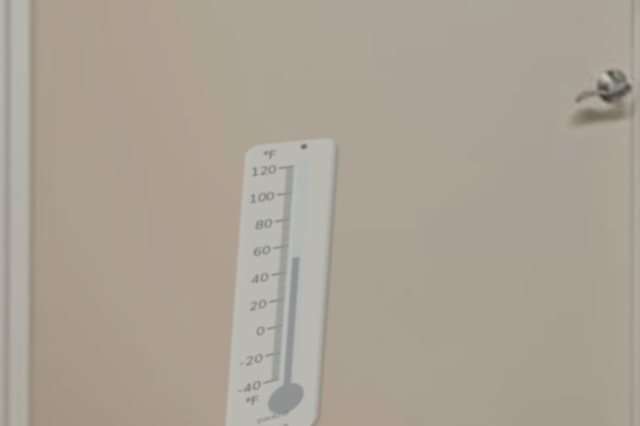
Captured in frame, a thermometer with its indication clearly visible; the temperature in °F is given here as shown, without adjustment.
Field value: 50 °F
